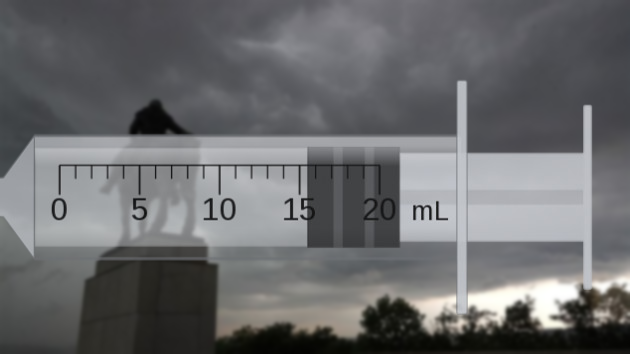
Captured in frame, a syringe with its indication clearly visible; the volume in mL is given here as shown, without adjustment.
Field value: 15.5 mL
